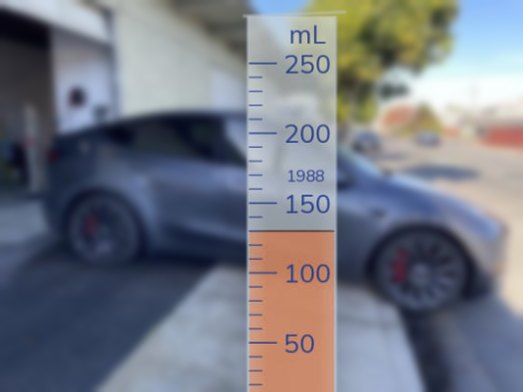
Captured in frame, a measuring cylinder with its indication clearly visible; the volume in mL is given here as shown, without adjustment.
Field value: 130 mL
